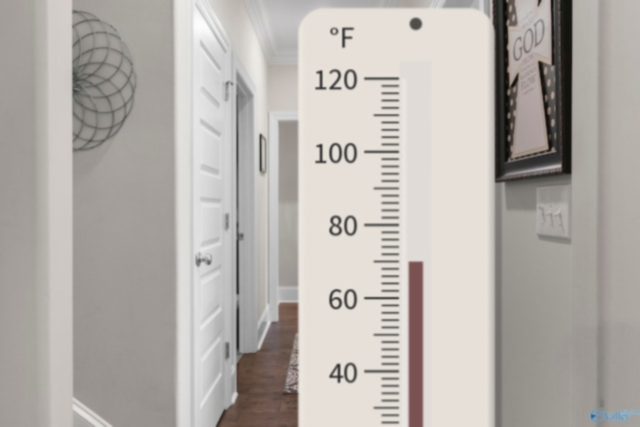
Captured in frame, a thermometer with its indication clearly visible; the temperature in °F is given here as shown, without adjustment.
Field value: 70 °F
